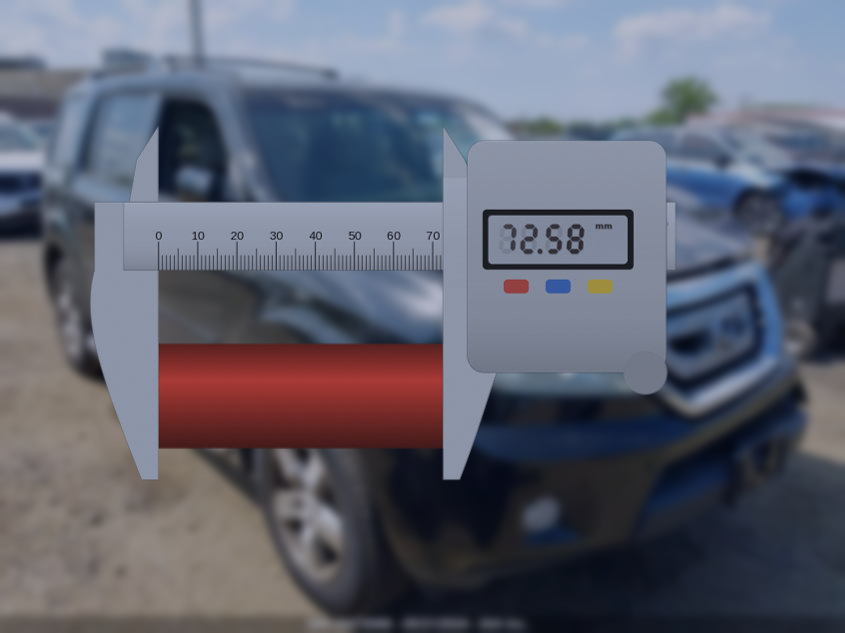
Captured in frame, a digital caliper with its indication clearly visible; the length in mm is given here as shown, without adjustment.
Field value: 72.58 mm
